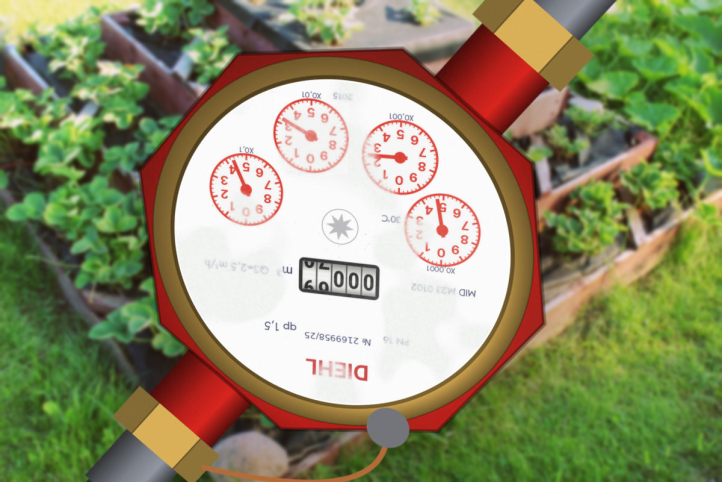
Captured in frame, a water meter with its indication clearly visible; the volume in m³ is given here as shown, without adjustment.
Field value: 69.4324 m³
